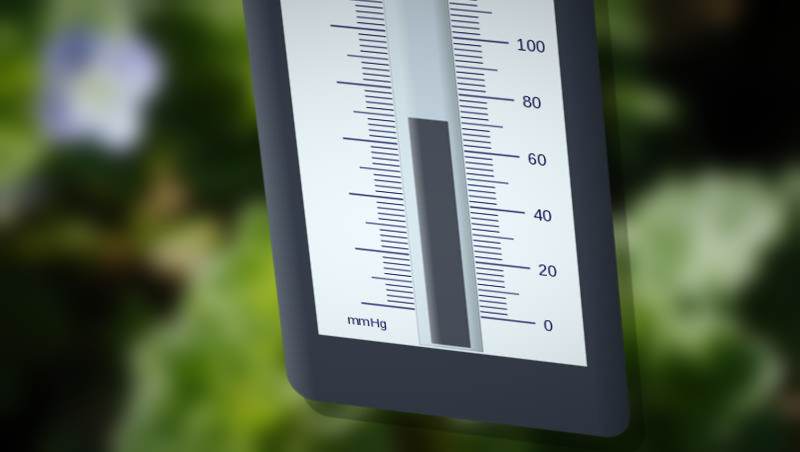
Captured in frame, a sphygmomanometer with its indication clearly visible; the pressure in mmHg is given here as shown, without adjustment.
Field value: 70 mmHg
